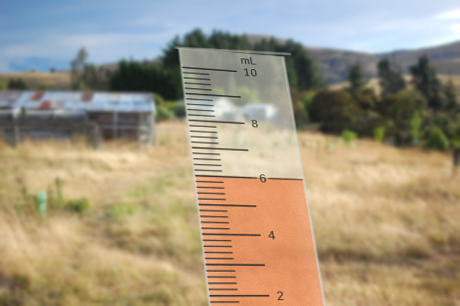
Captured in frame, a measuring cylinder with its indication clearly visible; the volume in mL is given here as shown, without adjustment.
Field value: 6 mL
